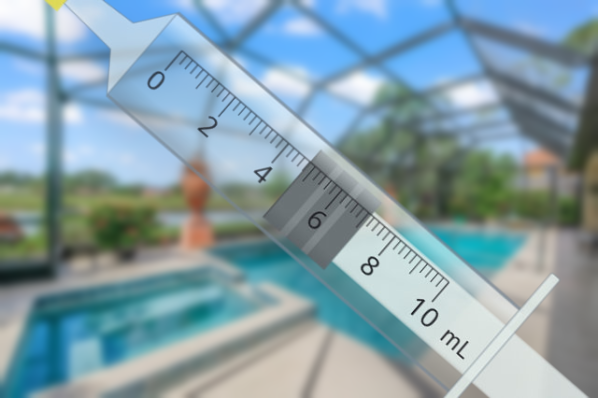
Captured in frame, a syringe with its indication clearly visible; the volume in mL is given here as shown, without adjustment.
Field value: 4.8 mL
